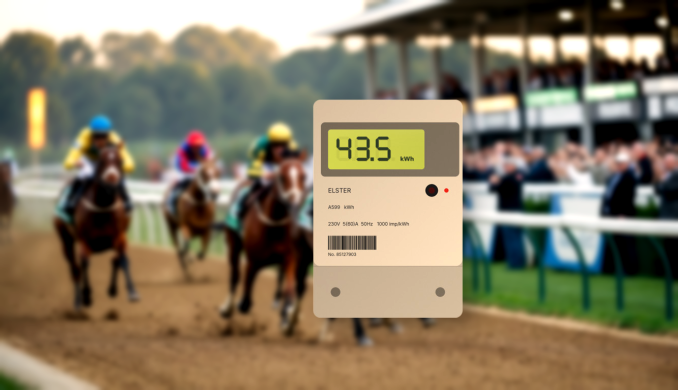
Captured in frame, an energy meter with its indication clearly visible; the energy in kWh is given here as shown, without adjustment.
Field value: 43.5 kWh
